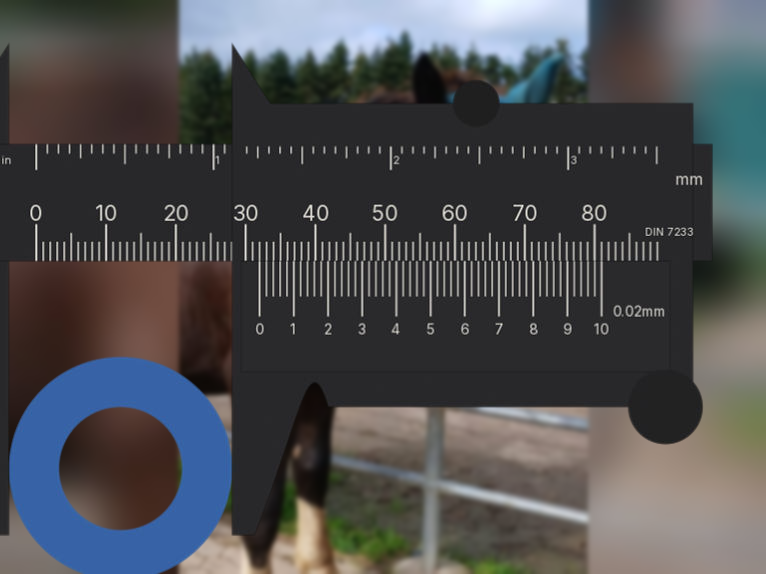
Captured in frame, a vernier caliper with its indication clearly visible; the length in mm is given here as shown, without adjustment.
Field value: 32.0 mm
